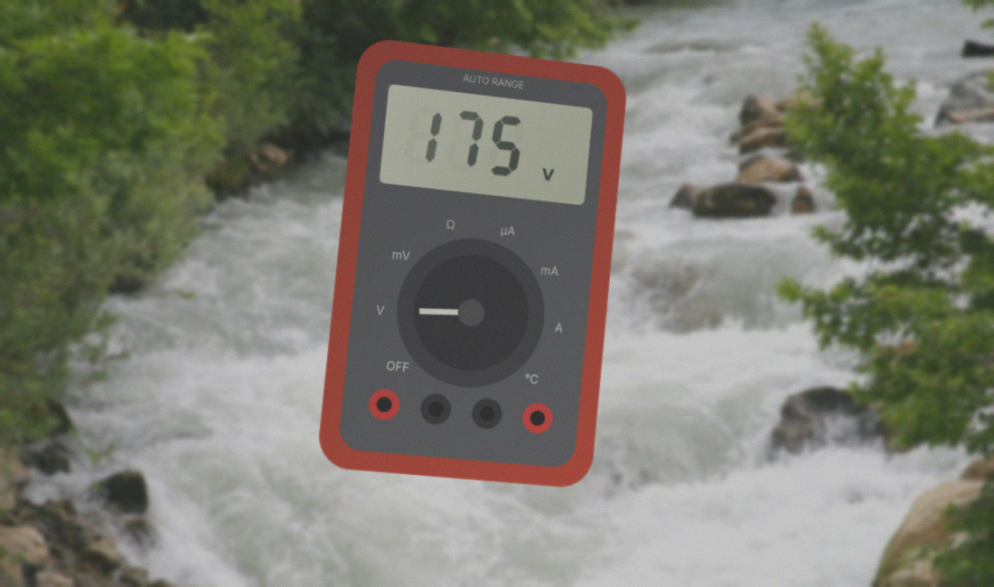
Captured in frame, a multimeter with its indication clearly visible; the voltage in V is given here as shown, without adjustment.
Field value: 175 V
